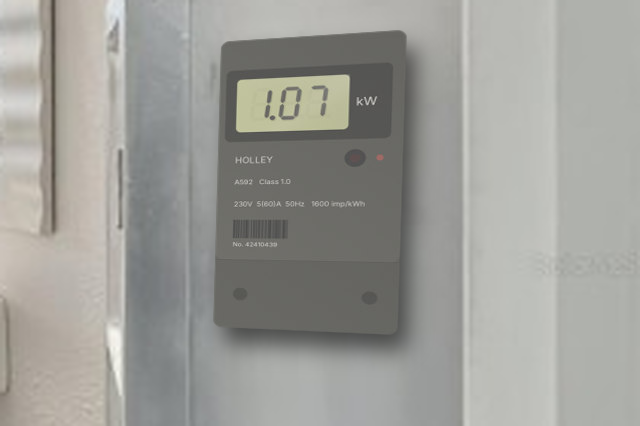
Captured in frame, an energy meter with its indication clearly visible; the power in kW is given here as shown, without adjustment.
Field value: 1.07 kW
